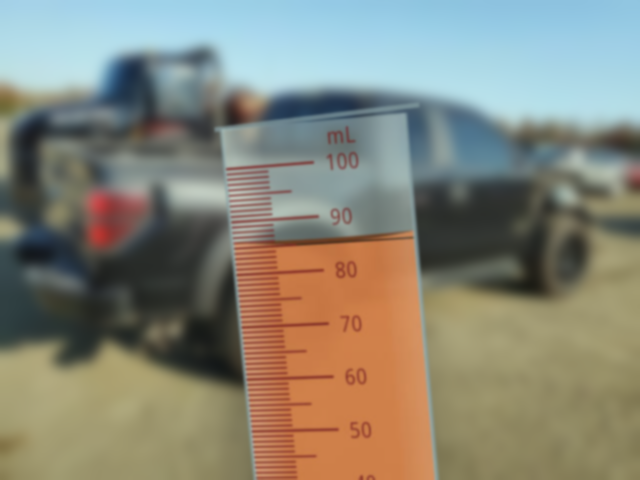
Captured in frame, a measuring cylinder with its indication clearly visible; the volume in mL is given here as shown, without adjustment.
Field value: 85 mL
